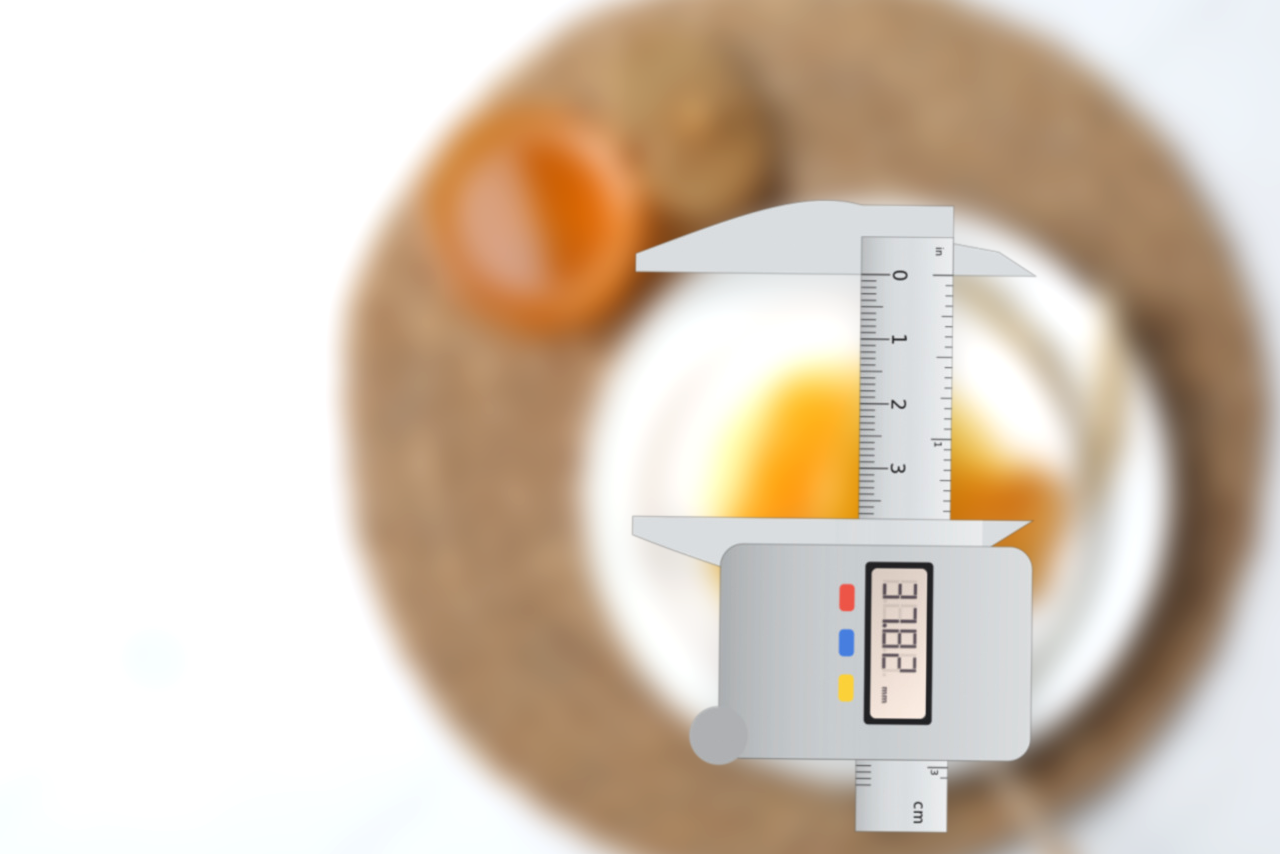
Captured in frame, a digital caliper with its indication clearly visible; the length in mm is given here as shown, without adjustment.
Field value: 37.82 mm
